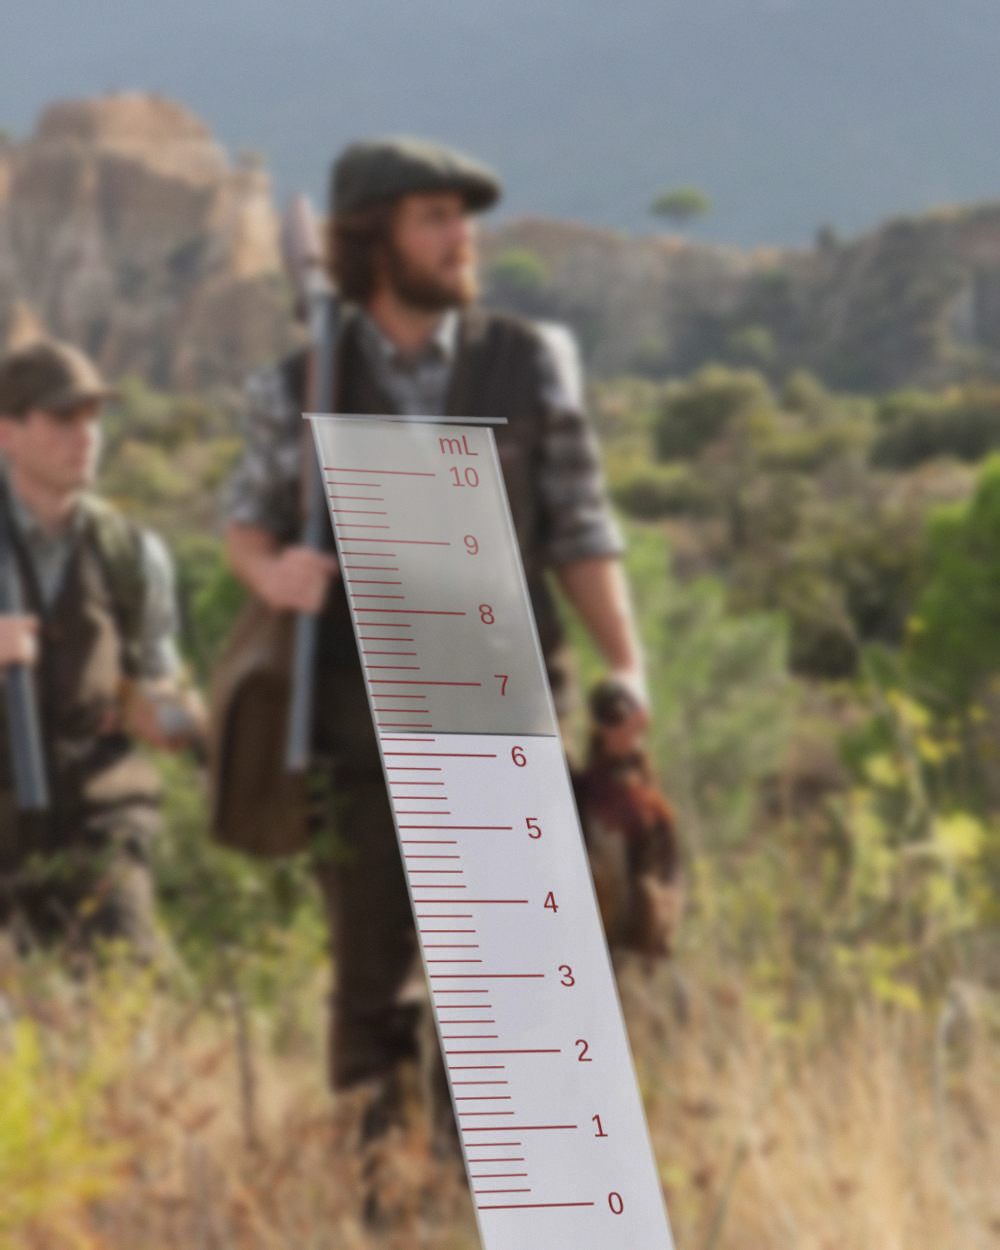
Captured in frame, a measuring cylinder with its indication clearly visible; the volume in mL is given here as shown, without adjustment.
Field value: 6.3 mL
